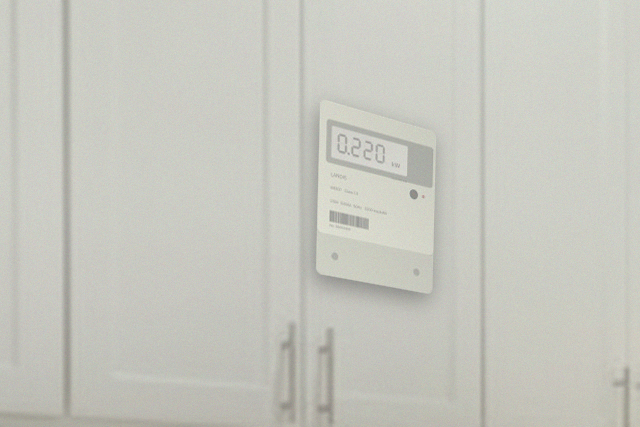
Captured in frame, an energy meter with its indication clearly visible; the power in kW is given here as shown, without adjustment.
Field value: 0.220 kW
